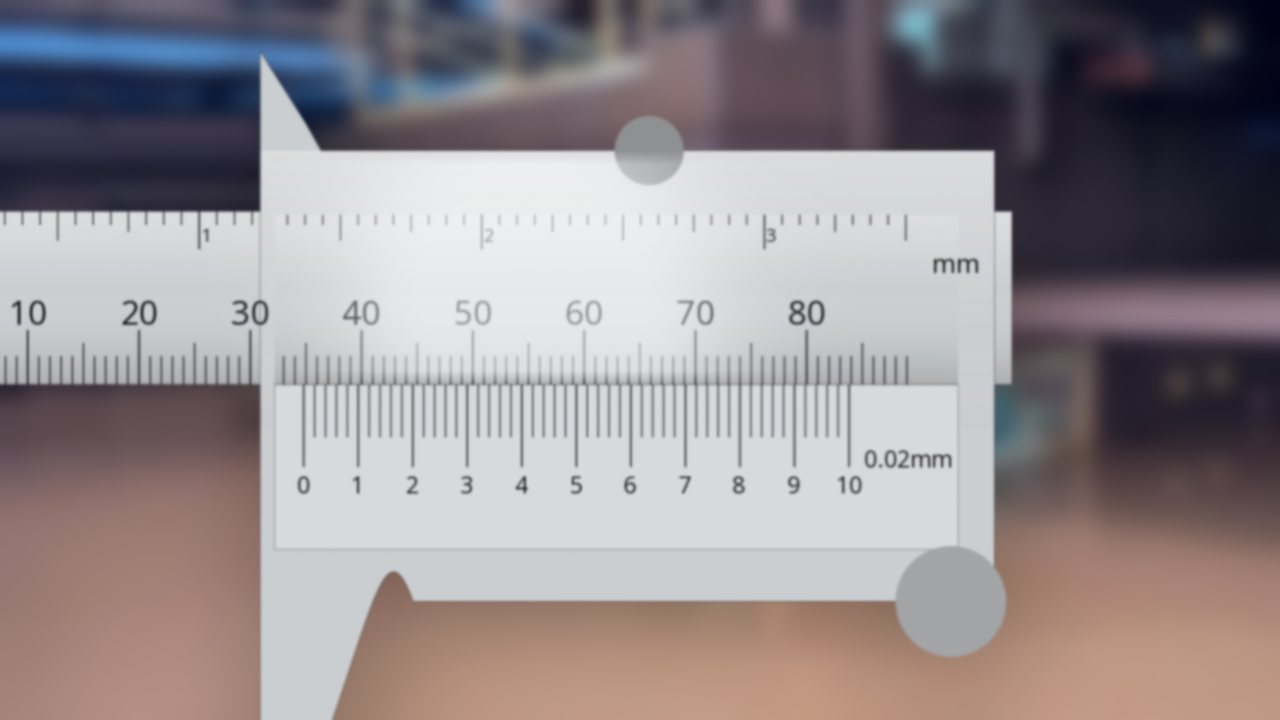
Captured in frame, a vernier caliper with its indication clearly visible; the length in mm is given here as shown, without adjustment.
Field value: 34.8 mm
